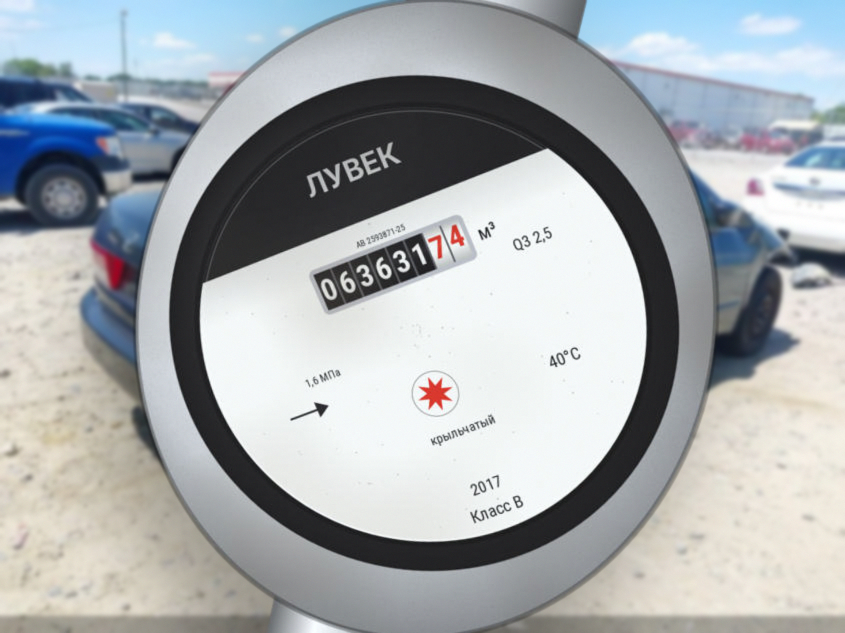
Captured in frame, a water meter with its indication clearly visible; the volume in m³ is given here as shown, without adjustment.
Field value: 63631.74 m³
